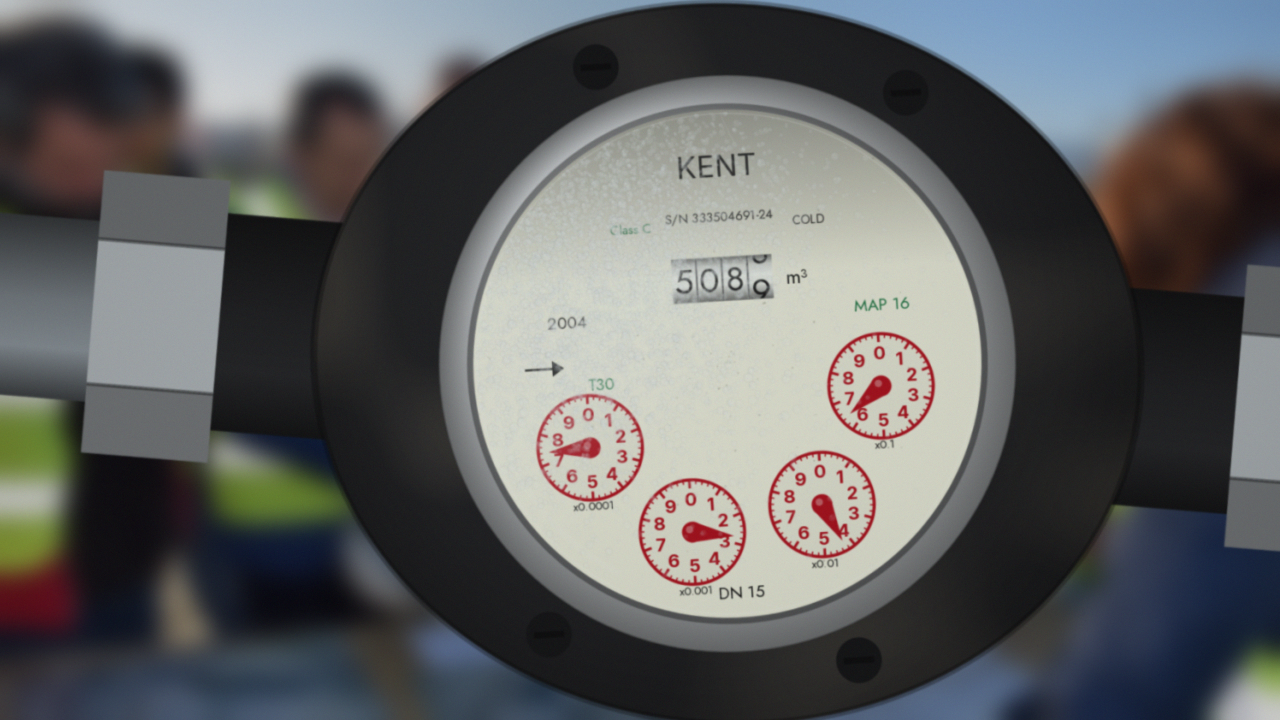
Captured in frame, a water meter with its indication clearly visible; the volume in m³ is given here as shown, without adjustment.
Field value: 5088.6427 m³
